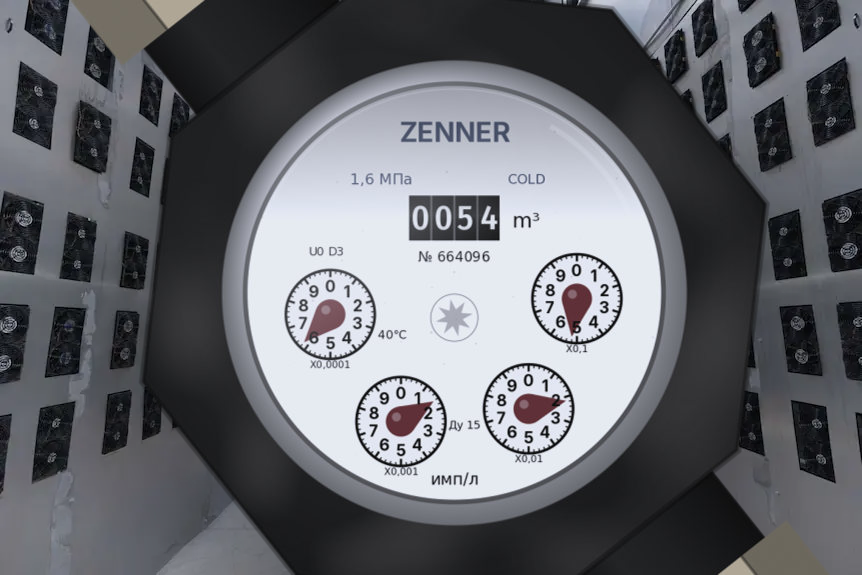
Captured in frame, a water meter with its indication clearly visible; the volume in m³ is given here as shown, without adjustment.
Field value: 54.5216 m³
